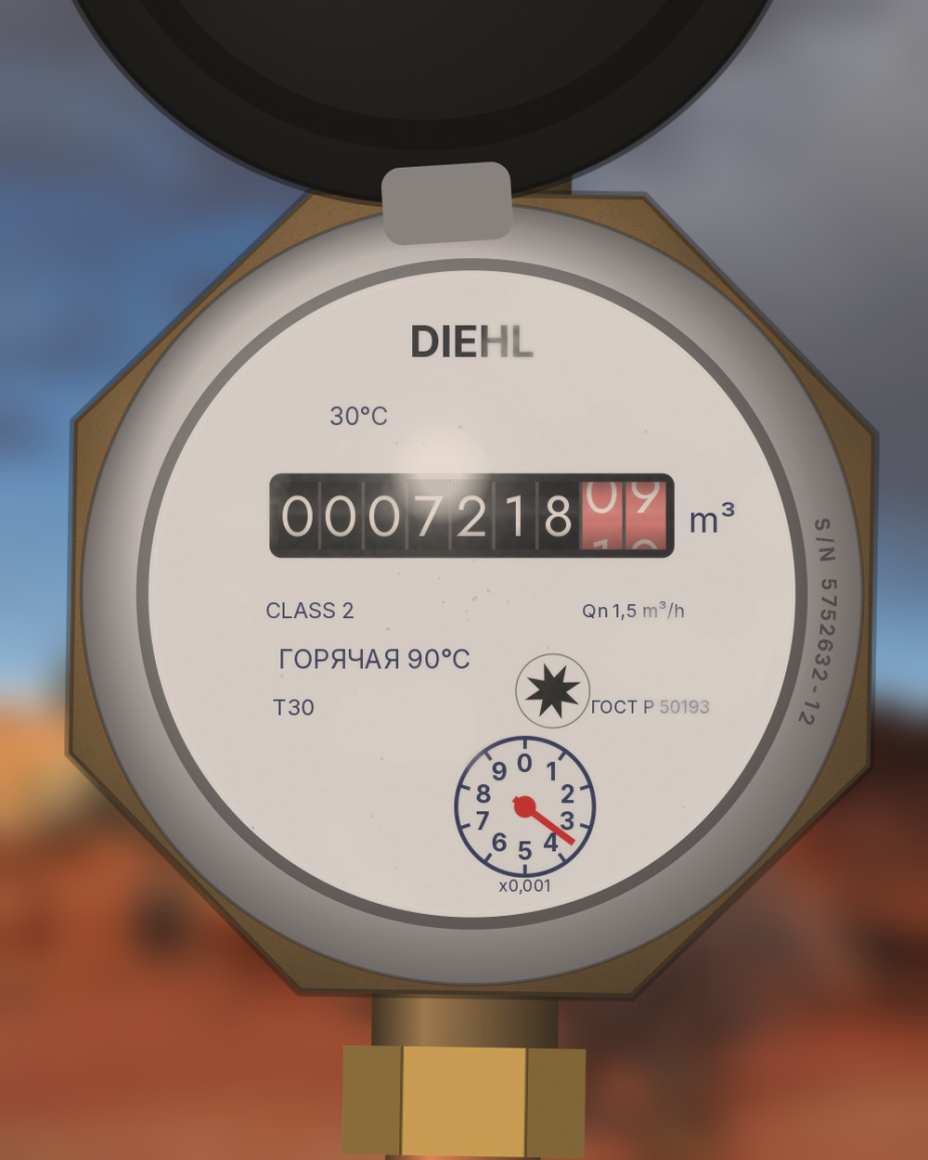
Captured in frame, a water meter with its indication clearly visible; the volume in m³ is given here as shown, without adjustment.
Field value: 7218.093 m³
